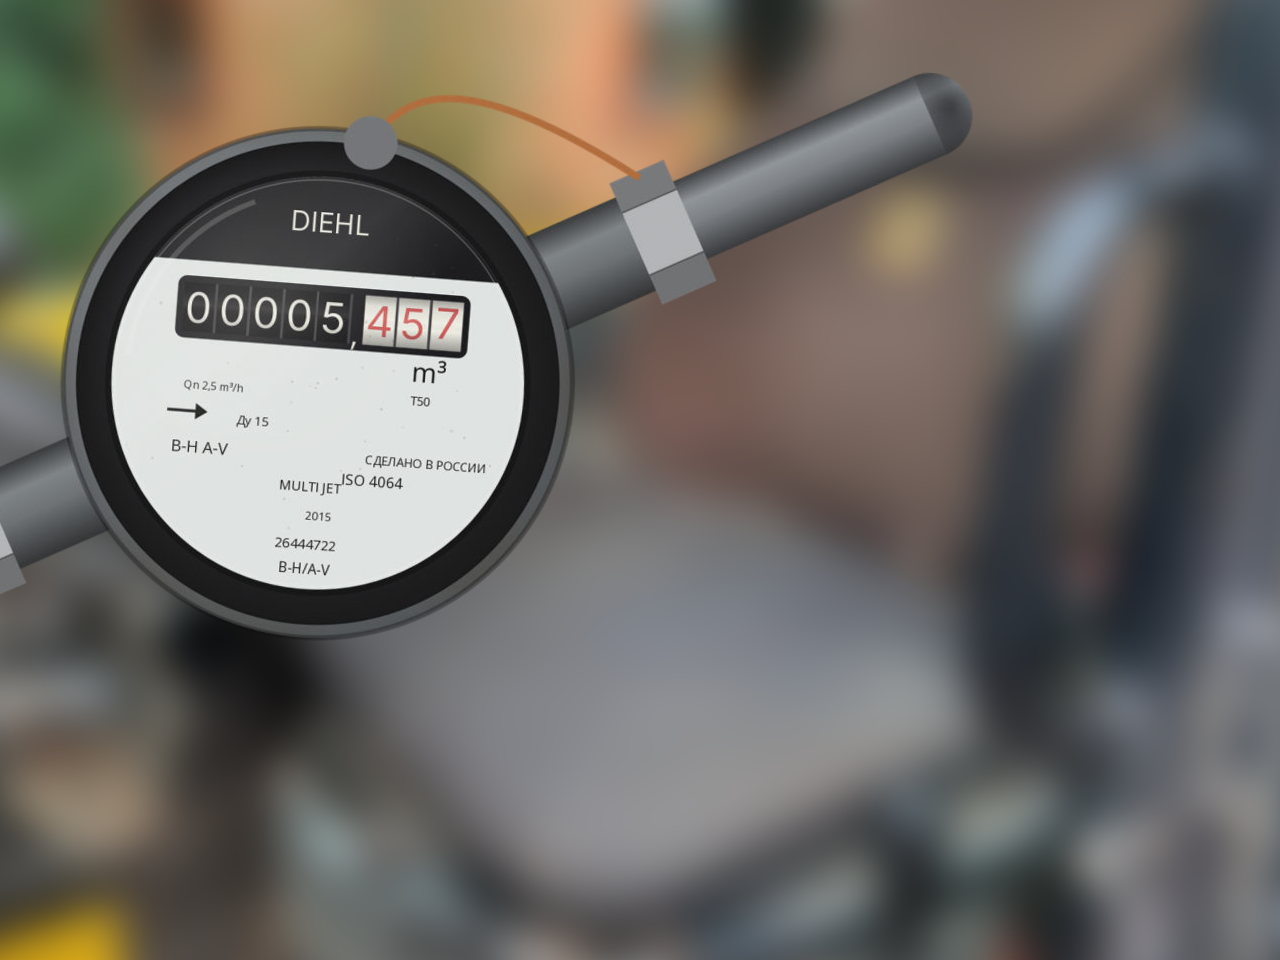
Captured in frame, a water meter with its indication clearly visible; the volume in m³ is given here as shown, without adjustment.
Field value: 5.457 m³
